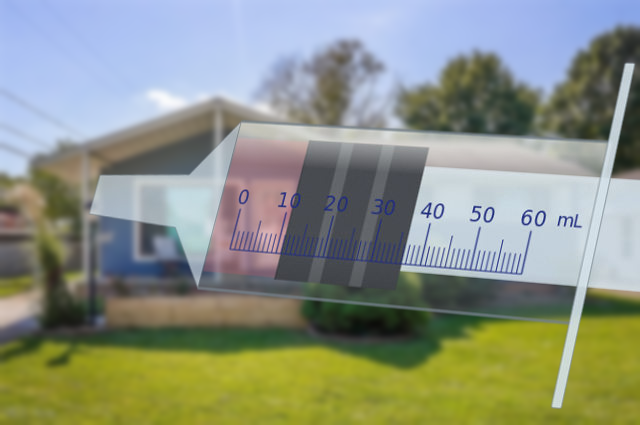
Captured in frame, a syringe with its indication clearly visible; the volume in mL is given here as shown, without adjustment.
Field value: 11 mL
